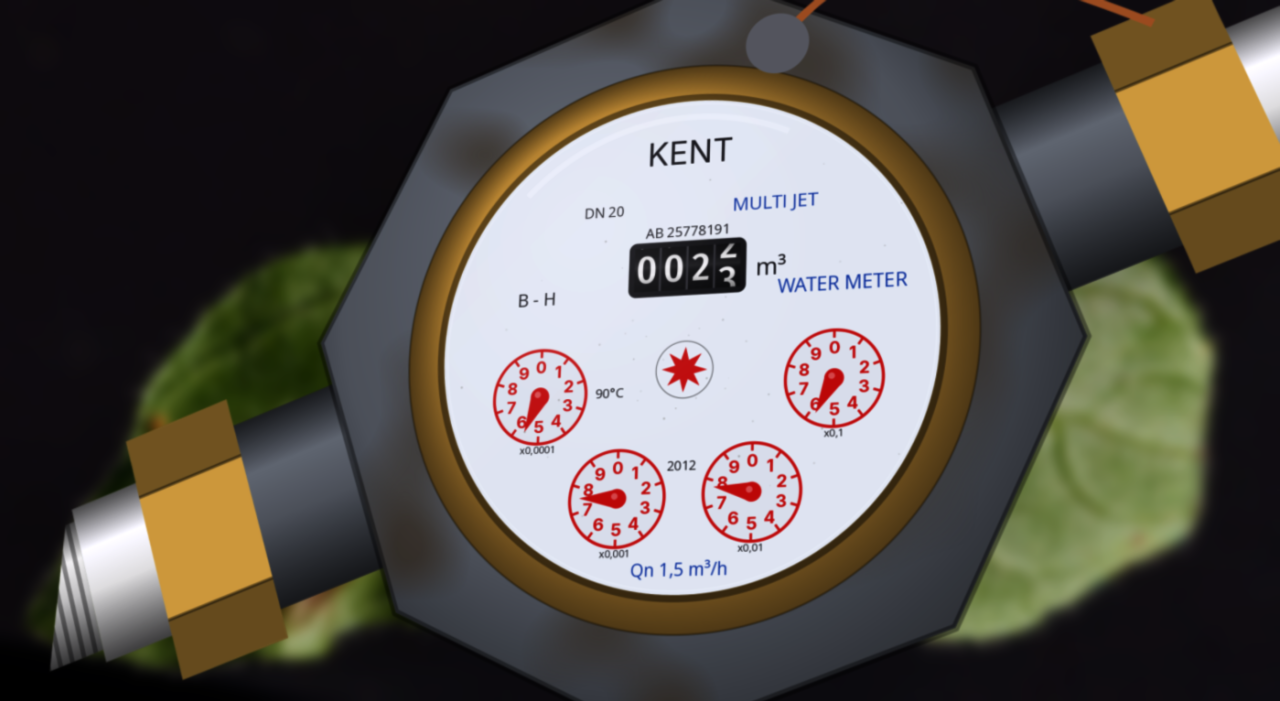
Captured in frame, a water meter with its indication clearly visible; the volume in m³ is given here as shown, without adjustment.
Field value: 22.5775 m³
